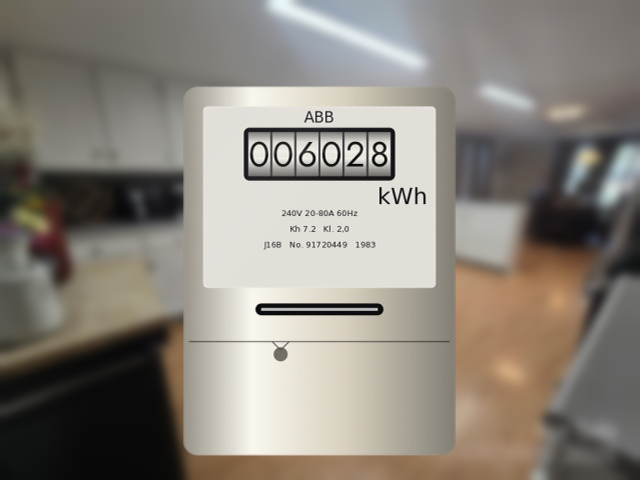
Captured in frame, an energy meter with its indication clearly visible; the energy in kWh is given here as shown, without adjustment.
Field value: 6028 kWh
